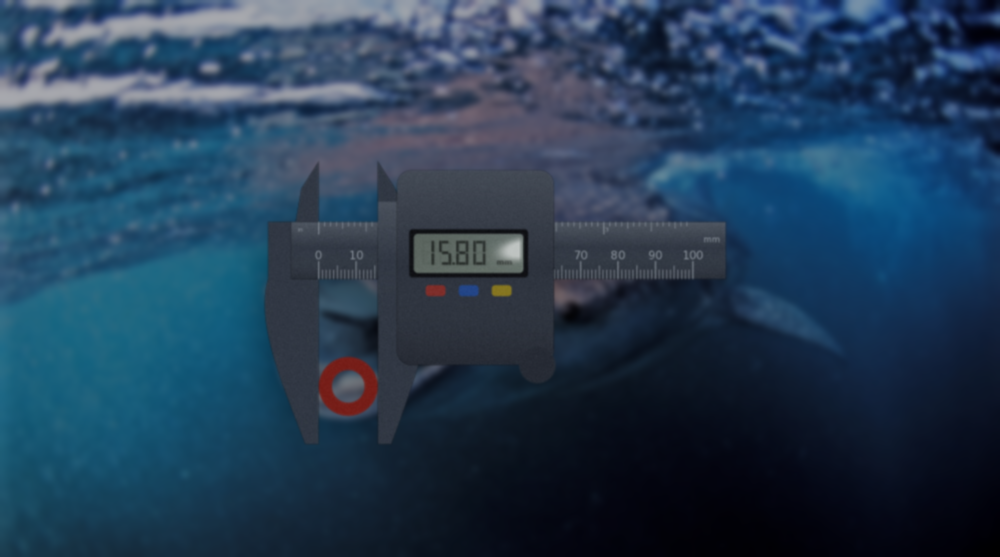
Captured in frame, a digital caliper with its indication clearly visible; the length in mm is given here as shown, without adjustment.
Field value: 15.80 mm
